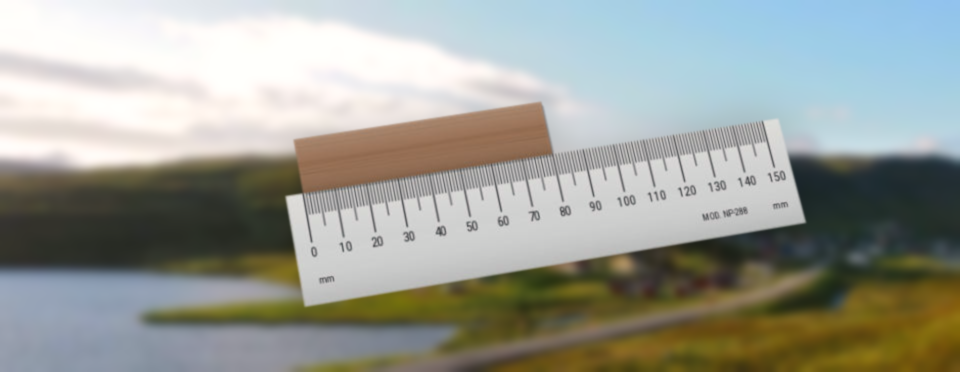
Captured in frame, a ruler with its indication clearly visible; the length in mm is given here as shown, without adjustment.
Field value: 80 mm
